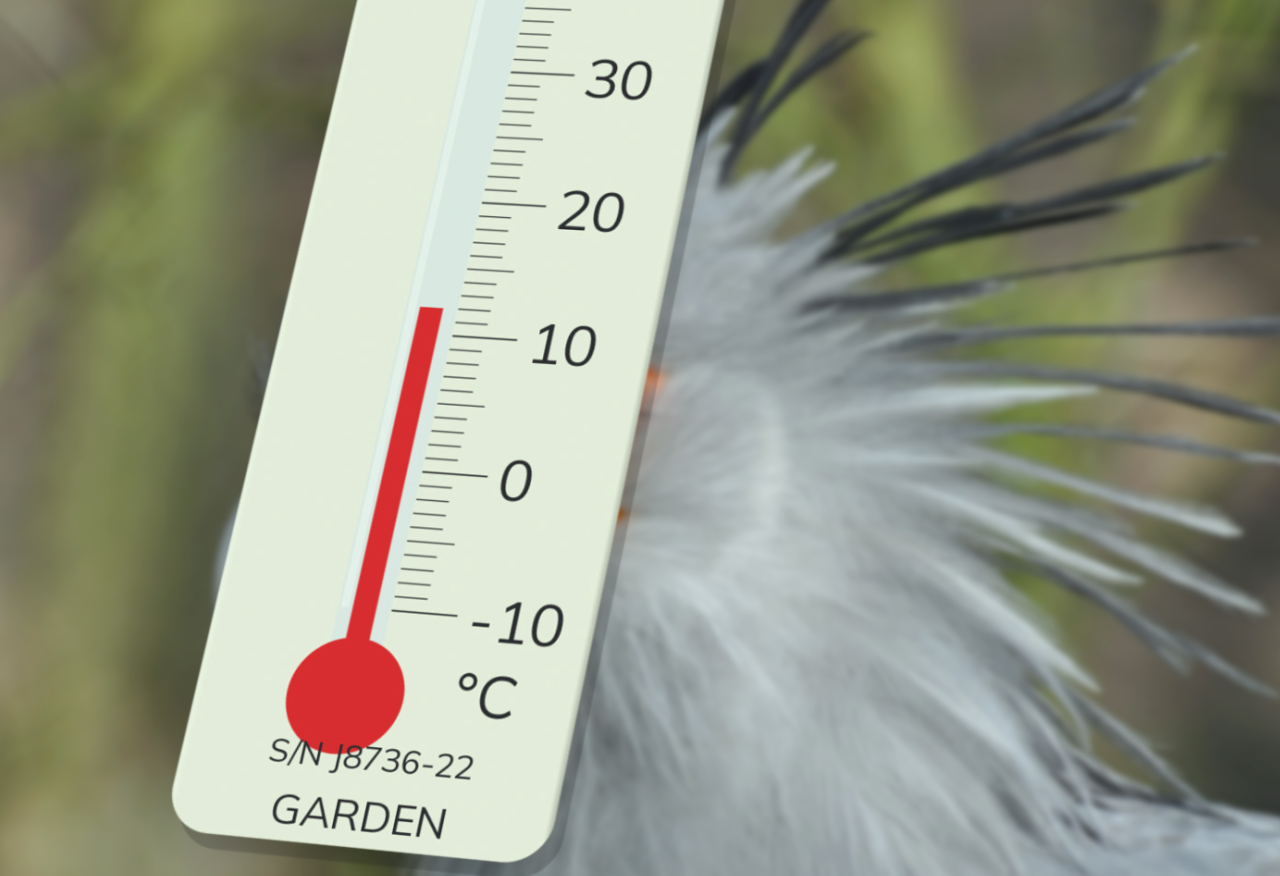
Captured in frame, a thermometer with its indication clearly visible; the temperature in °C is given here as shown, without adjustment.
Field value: 12 °C
